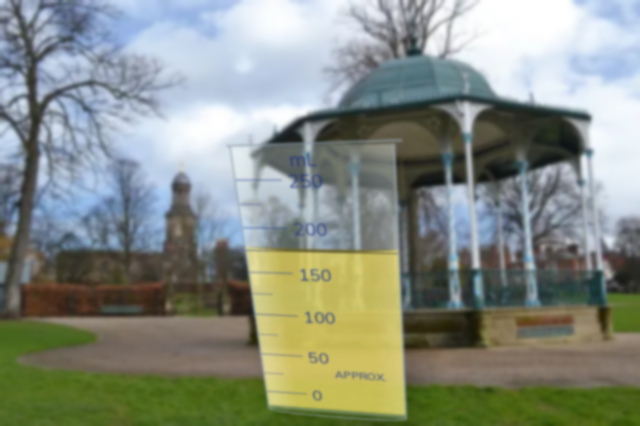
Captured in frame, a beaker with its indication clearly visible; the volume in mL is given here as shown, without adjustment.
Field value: 175 mL
